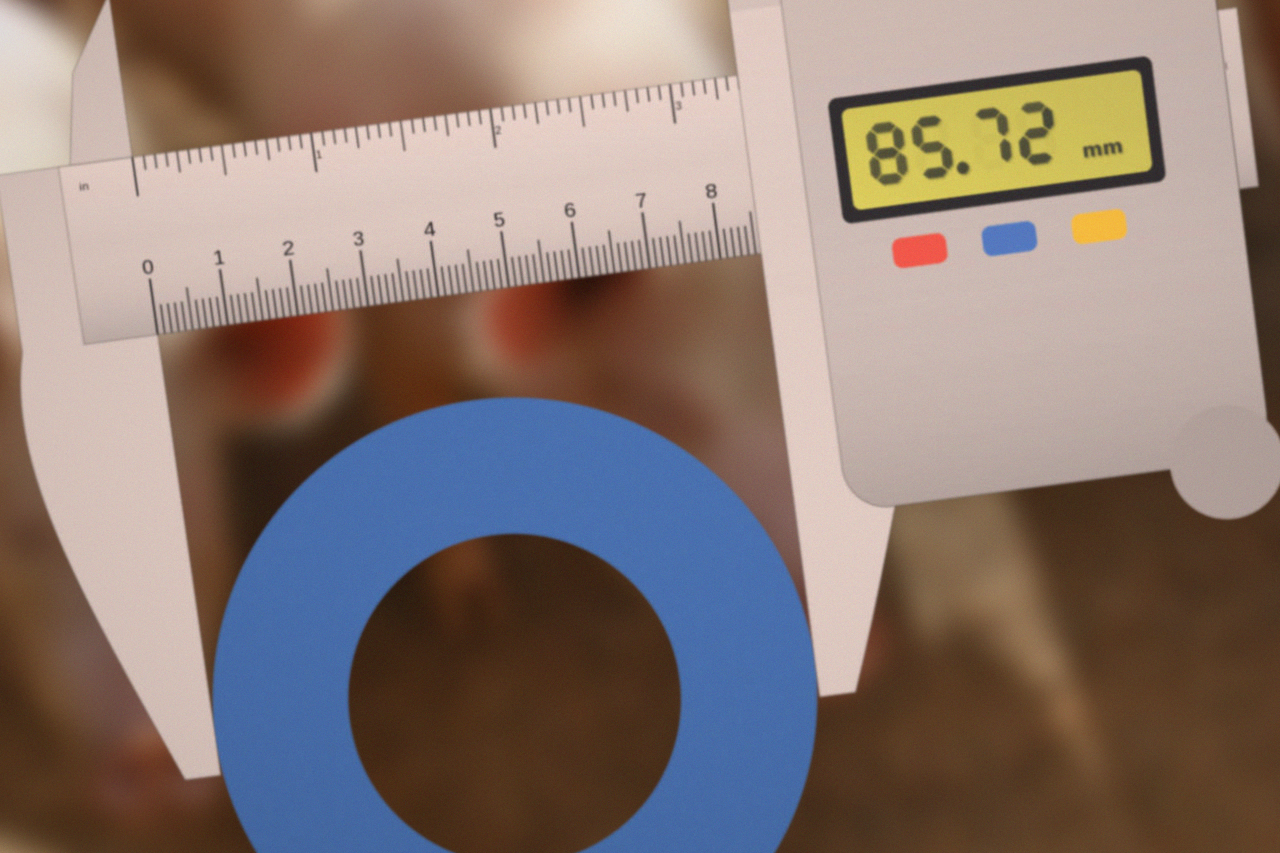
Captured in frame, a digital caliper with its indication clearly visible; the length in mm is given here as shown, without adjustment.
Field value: 85.72 mm
